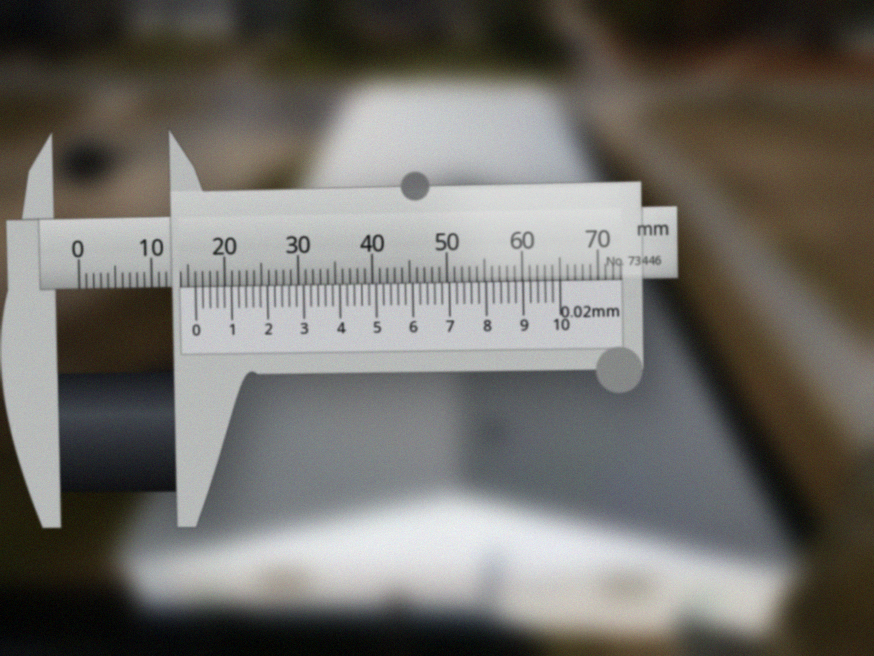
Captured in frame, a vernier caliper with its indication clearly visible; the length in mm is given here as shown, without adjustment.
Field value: 16.0 mm
